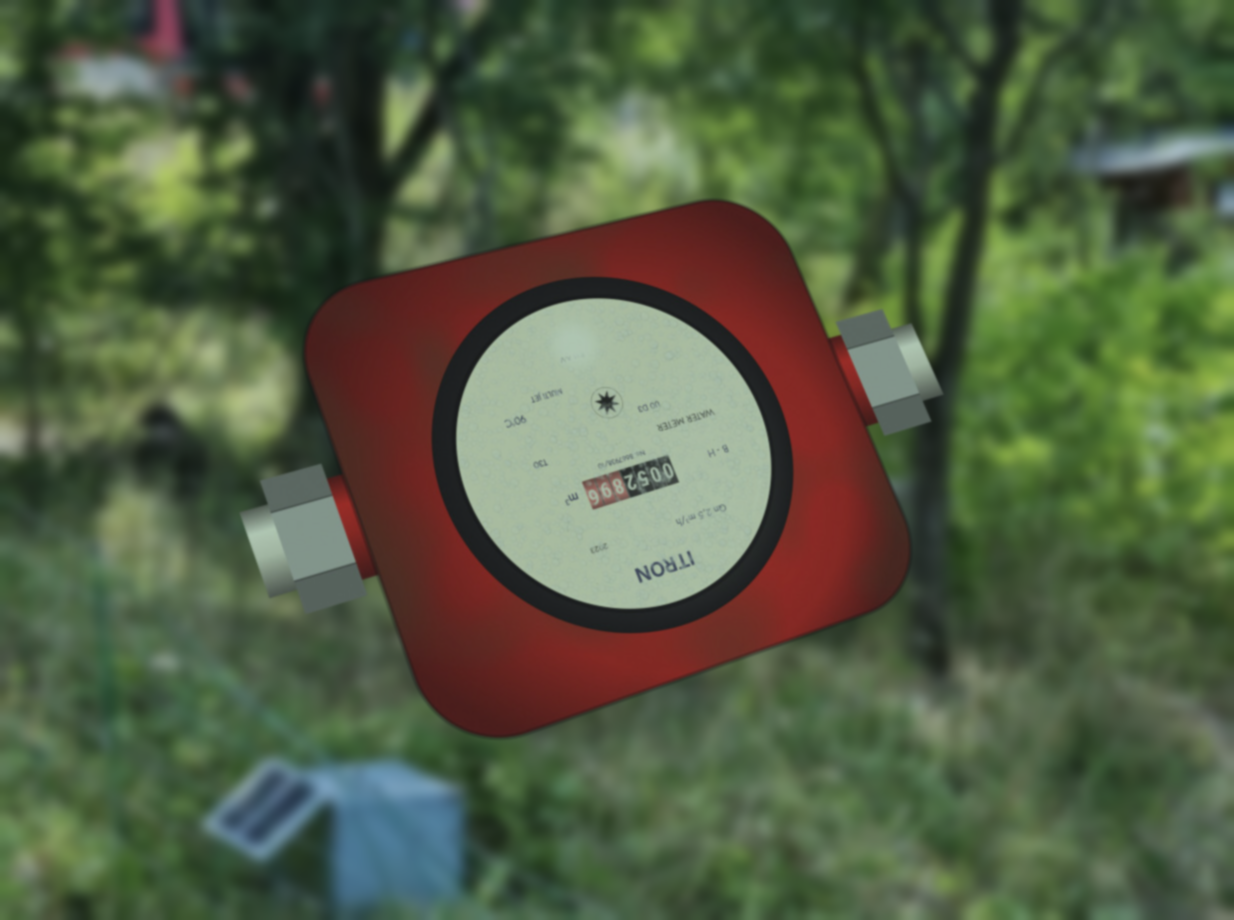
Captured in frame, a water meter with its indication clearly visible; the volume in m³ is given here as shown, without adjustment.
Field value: 52.896 m³
